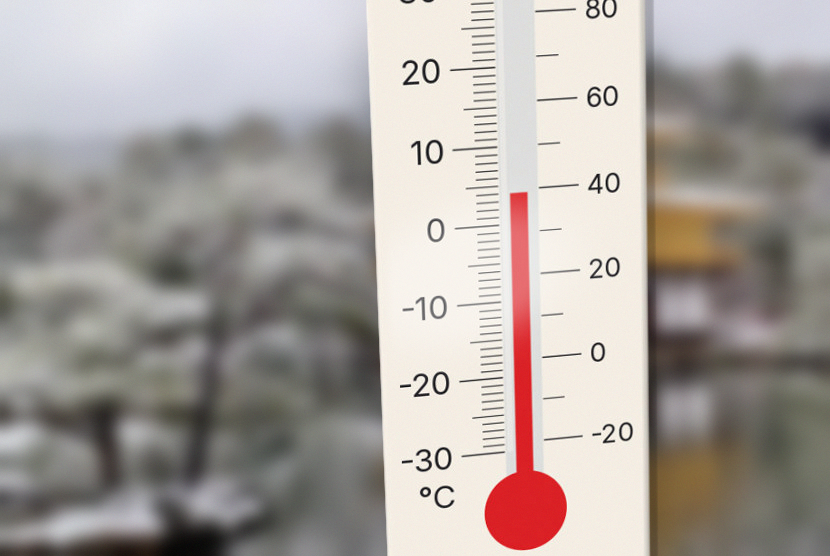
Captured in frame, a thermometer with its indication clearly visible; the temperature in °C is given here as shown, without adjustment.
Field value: 4 °C
